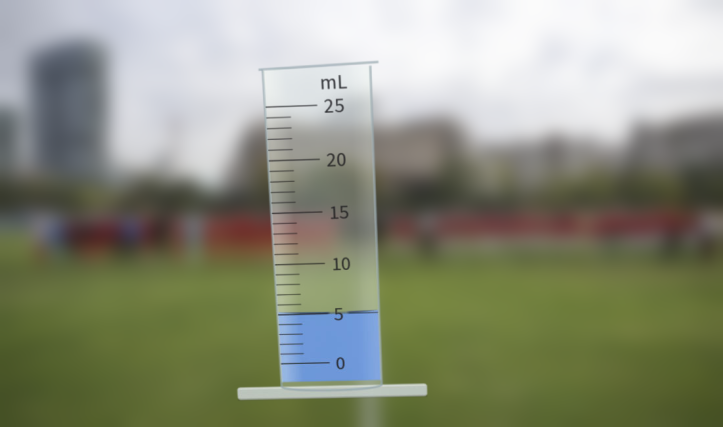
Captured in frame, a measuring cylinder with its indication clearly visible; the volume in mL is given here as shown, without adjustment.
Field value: 5 mL
